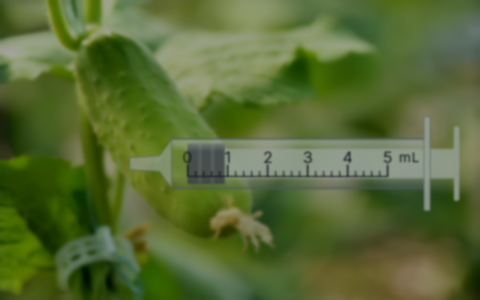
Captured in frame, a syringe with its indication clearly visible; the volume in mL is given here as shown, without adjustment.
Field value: 0 mL
